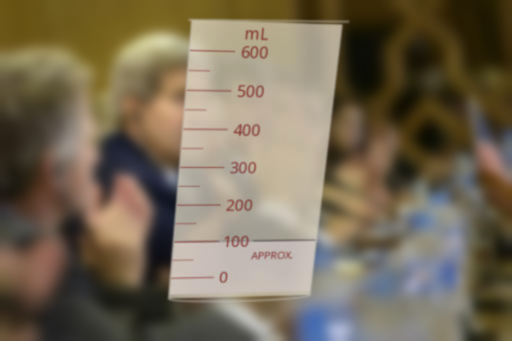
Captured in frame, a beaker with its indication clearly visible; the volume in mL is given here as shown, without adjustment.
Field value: 100 mL
